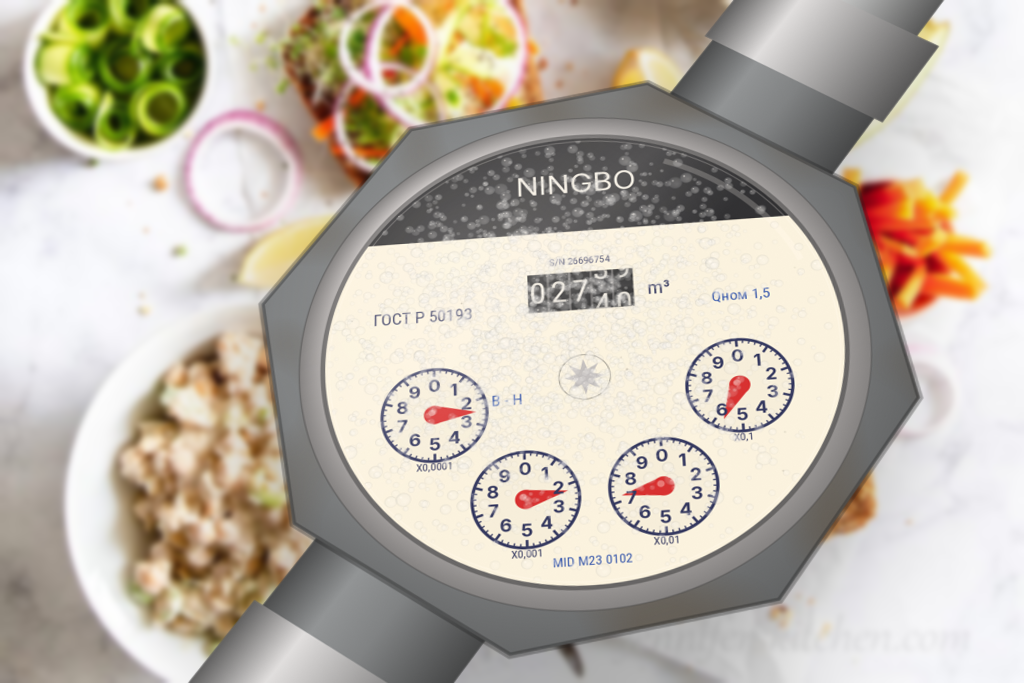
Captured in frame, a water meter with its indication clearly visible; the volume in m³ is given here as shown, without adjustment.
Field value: 2739.5722 m³
